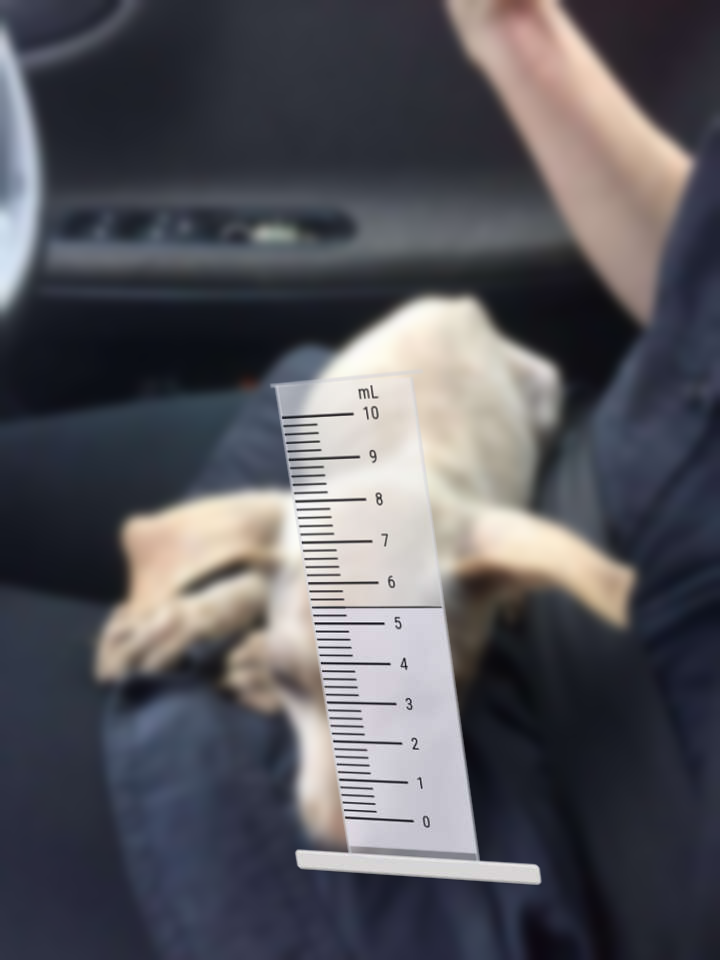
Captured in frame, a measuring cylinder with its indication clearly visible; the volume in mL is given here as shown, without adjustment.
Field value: 5.4 mL
